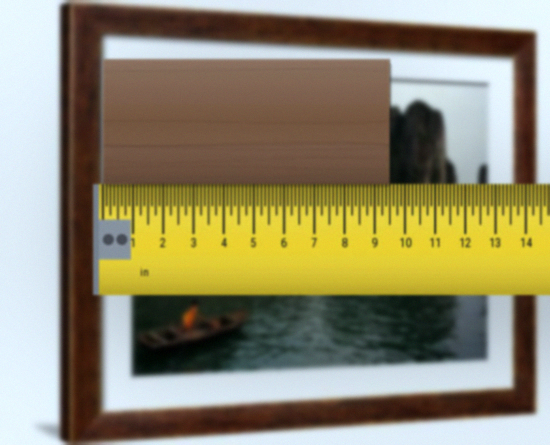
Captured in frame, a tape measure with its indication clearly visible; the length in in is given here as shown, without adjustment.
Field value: 9.5 in
